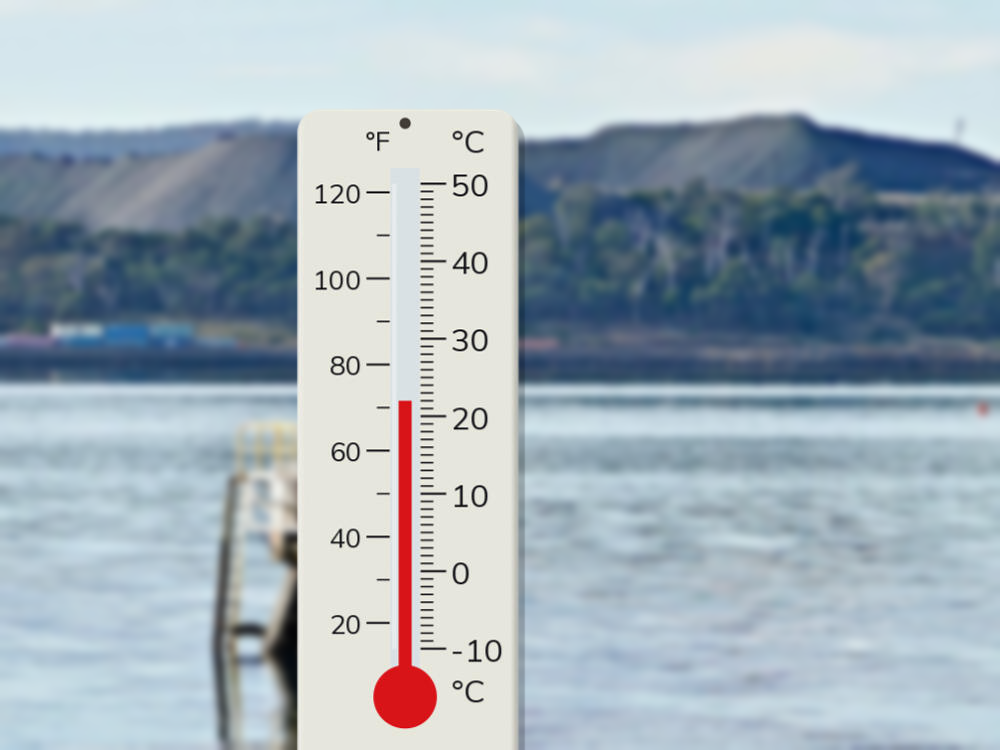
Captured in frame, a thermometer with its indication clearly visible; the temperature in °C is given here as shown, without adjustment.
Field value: 22 °C
